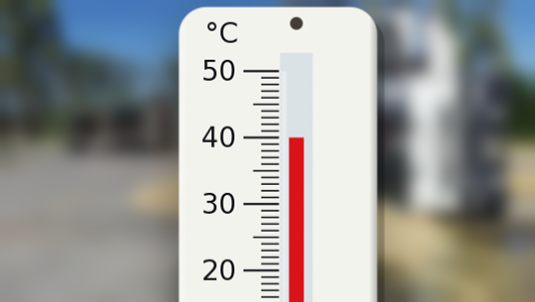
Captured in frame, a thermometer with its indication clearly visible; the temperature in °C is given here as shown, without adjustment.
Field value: 40 °C
